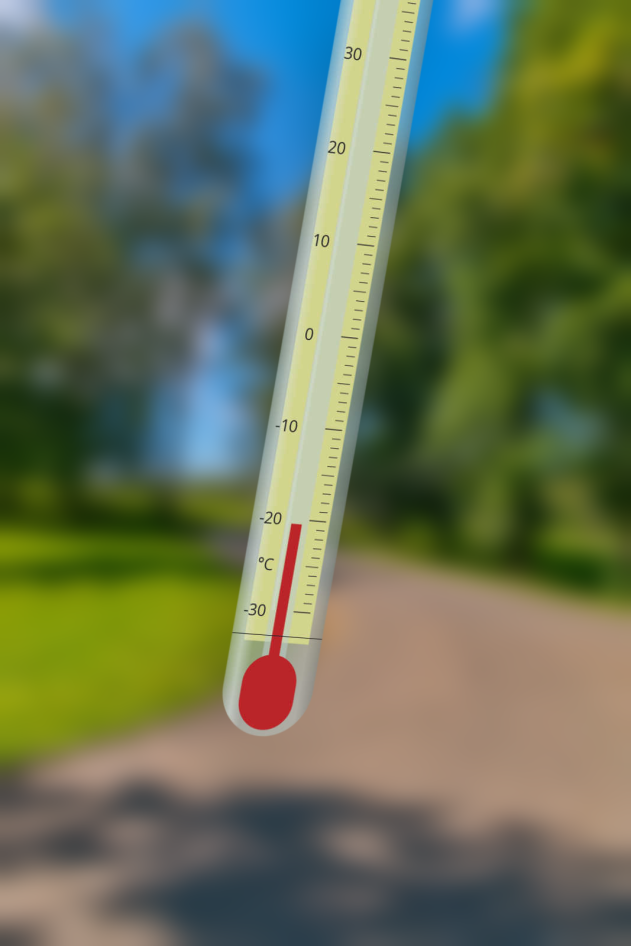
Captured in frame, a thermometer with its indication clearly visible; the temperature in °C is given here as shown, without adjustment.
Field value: -20.5 °C
